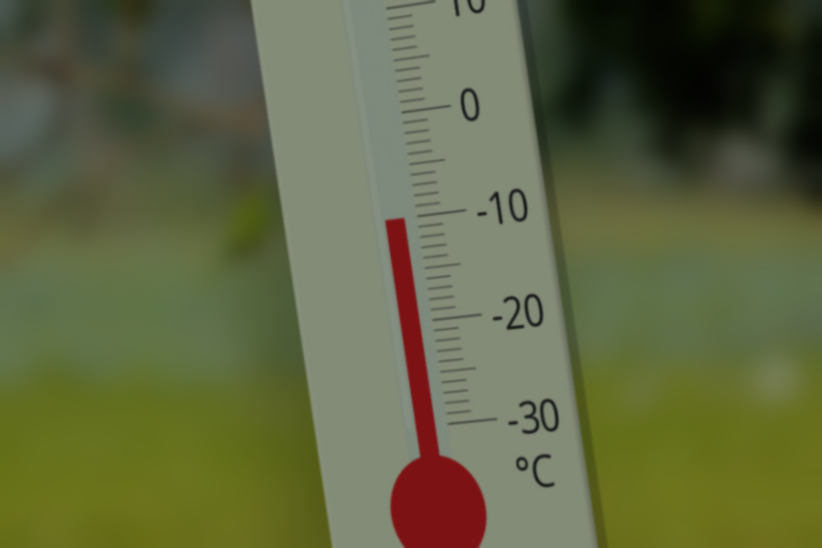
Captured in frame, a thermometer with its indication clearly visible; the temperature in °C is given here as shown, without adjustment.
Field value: -10 °C
